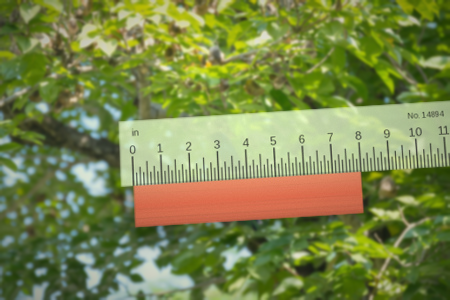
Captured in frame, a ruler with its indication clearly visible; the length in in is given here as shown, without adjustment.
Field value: 8 in
